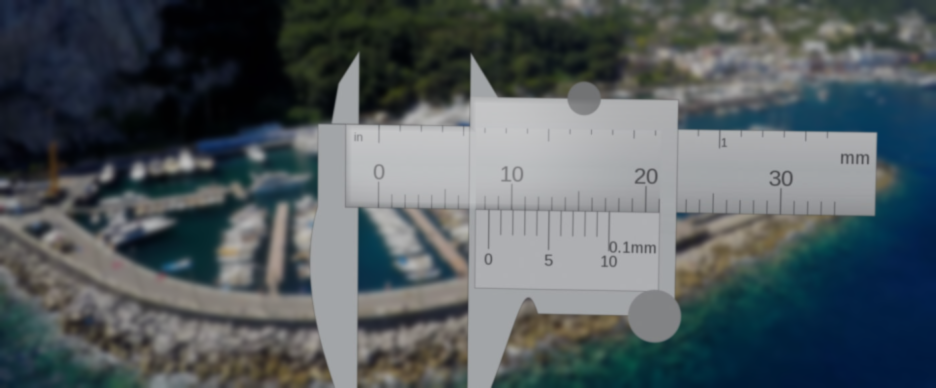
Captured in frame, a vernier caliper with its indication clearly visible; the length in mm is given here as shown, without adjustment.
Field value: 8.3 mm
